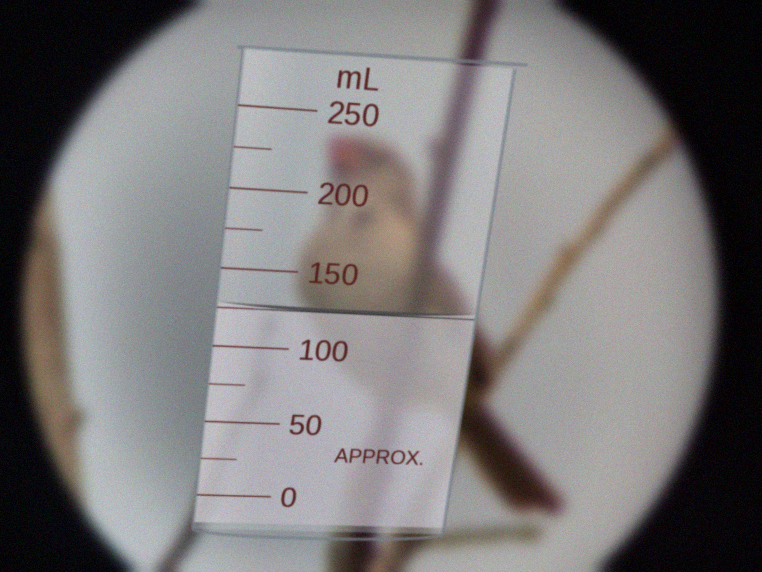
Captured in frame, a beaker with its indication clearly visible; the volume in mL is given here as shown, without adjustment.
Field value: 125 mL
